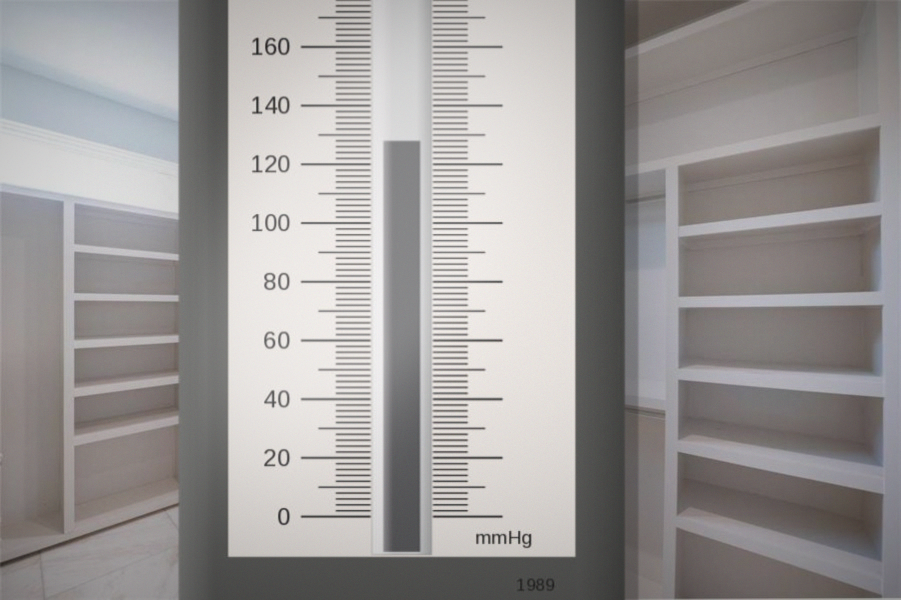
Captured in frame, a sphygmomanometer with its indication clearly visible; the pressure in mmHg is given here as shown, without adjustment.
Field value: 128 mmHg
